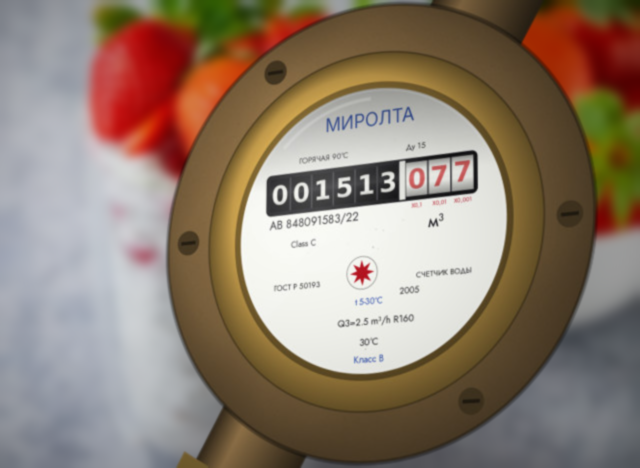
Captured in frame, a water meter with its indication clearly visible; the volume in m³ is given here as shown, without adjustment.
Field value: 1513.077 m³
